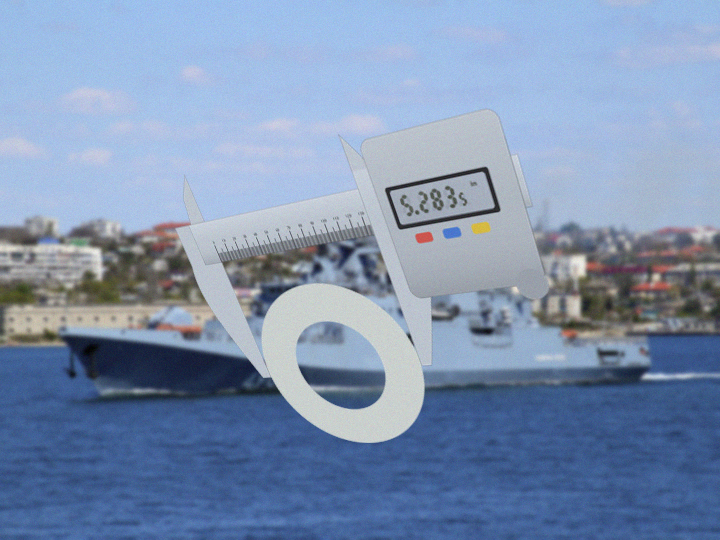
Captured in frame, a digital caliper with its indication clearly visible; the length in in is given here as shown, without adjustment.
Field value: 5.2835 in
